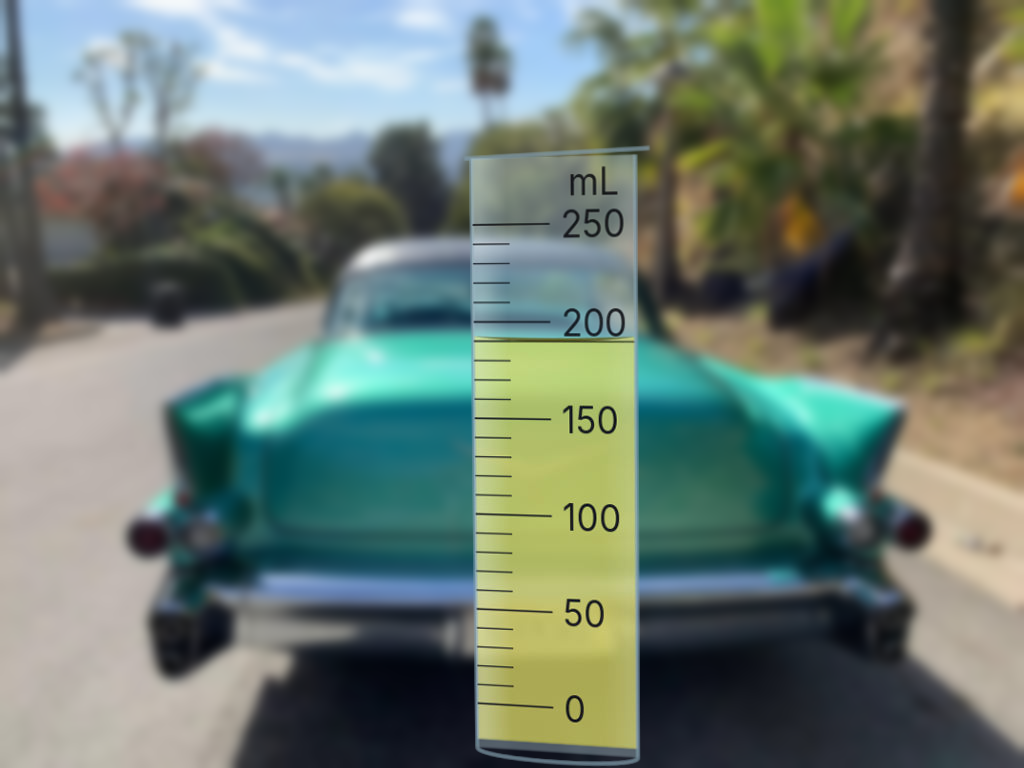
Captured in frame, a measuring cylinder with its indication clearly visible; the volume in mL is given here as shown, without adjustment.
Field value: 190 mL
